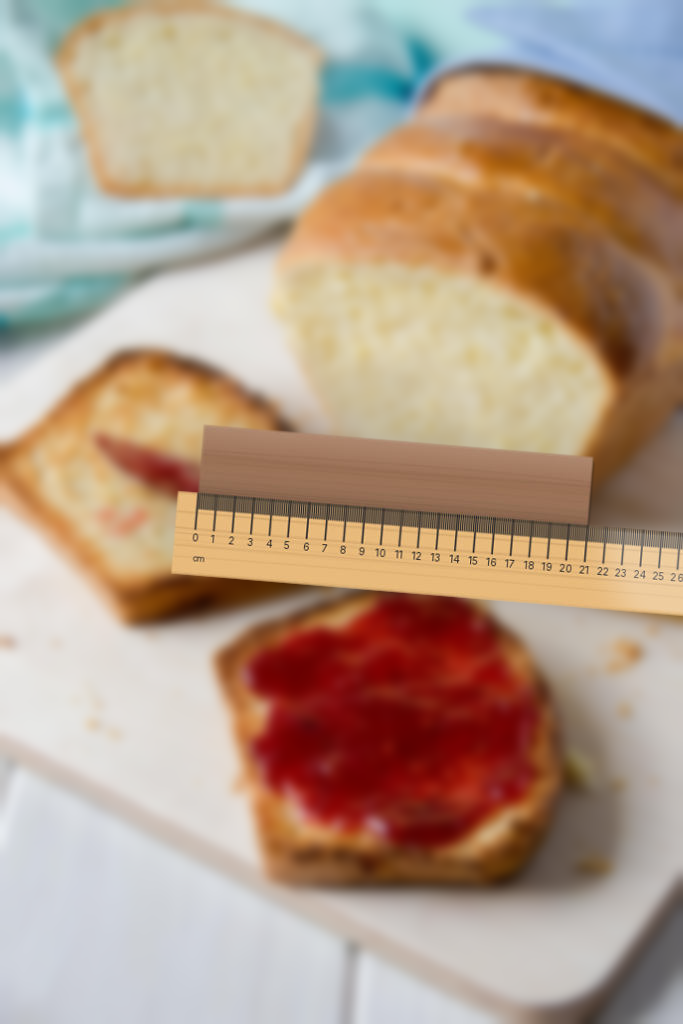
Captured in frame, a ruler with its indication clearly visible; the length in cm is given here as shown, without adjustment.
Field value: 21 cm
